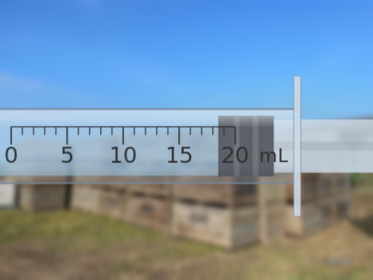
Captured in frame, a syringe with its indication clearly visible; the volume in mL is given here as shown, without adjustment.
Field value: 18.5 mL
